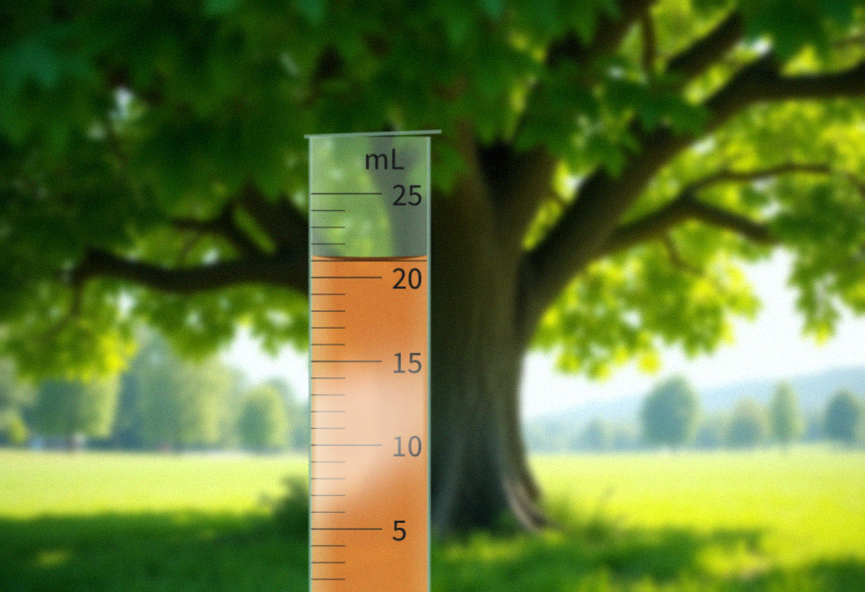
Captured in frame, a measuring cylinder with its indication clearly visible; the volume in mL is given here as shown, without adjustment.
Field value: 21 mL
